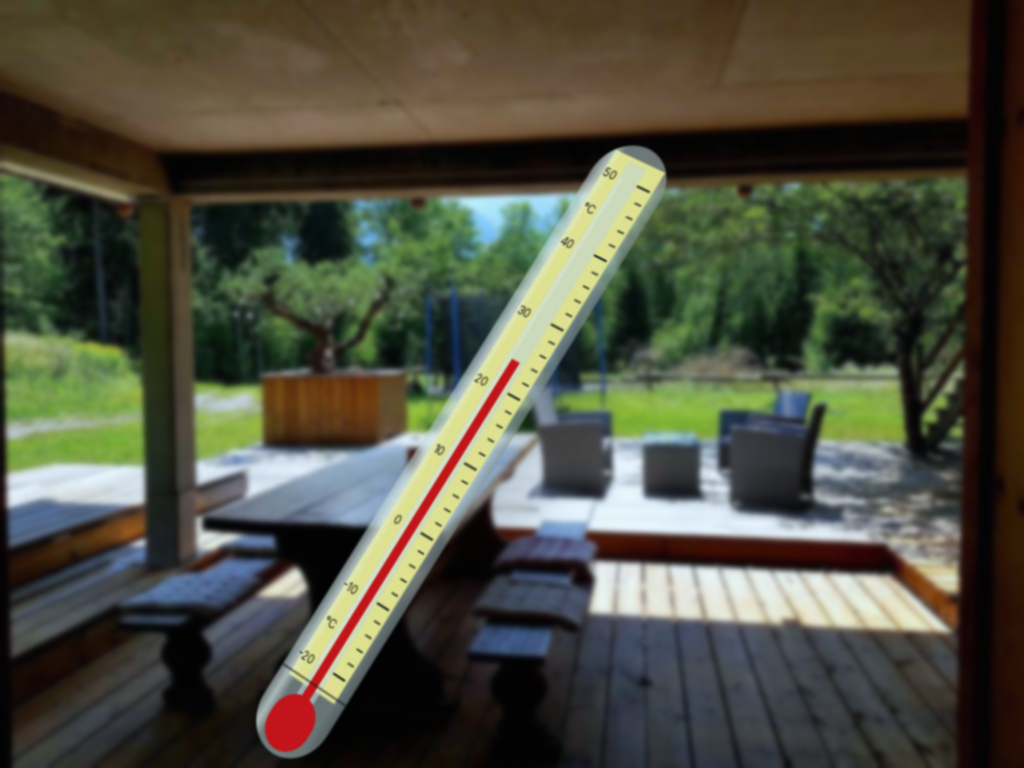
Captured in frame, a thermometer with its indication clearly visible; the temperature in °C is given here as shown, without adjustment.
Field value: 24 °C
